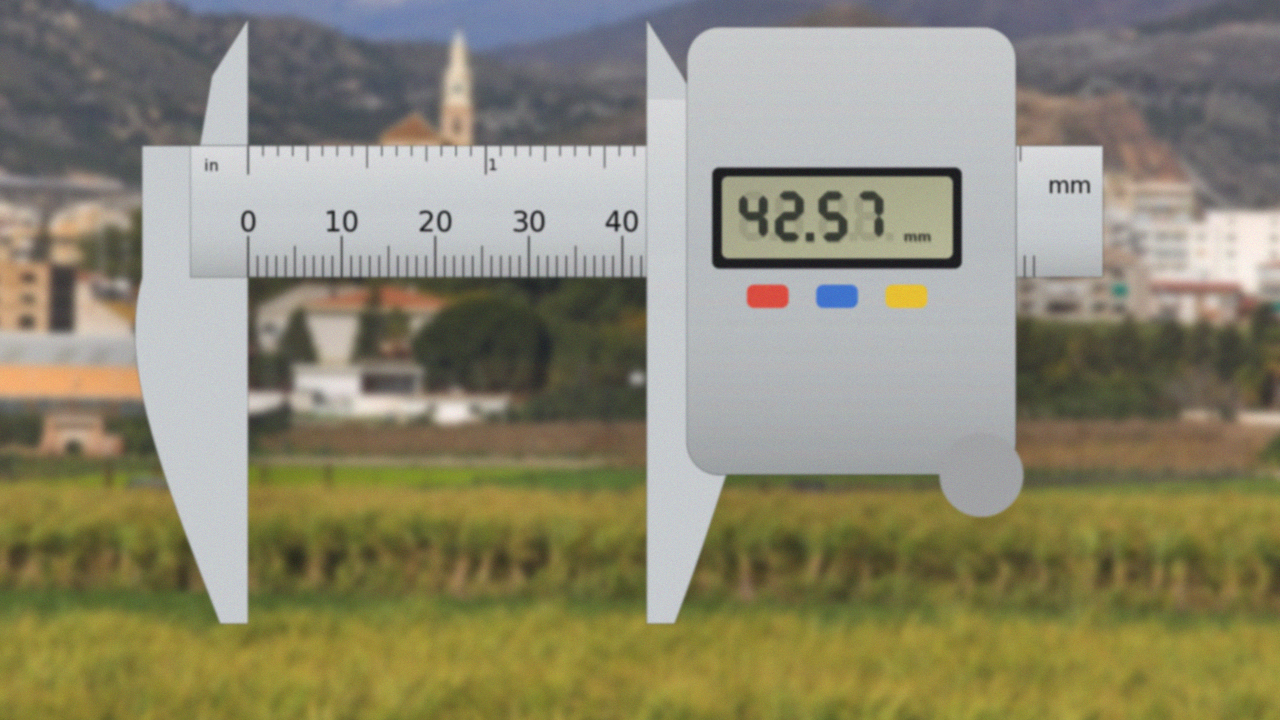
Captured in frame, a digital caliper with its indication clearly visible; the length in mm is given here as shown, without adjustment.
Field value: 42.57 mm
